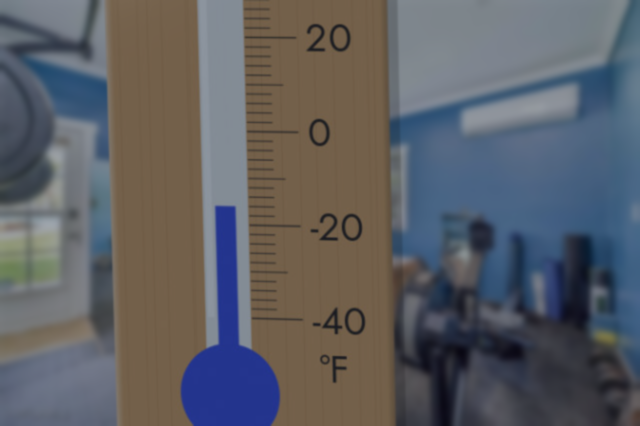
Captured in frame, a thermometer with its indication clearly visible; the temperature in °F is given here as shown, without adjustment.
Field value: -16 °F
